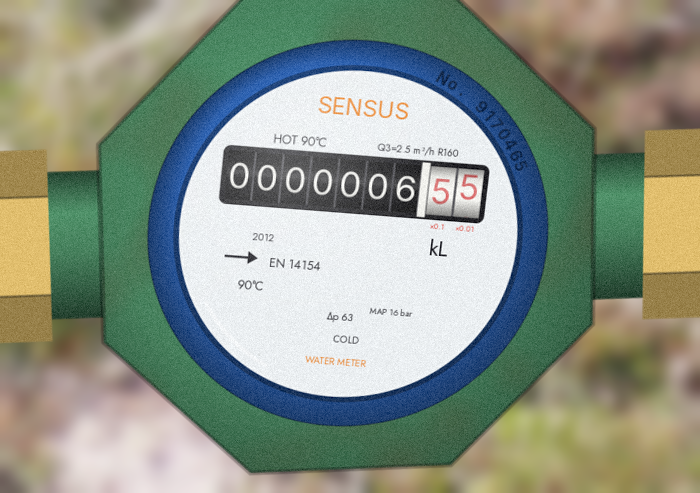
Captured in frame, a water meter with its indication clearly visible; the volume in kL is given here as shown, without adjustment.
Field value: 6.55 kL
